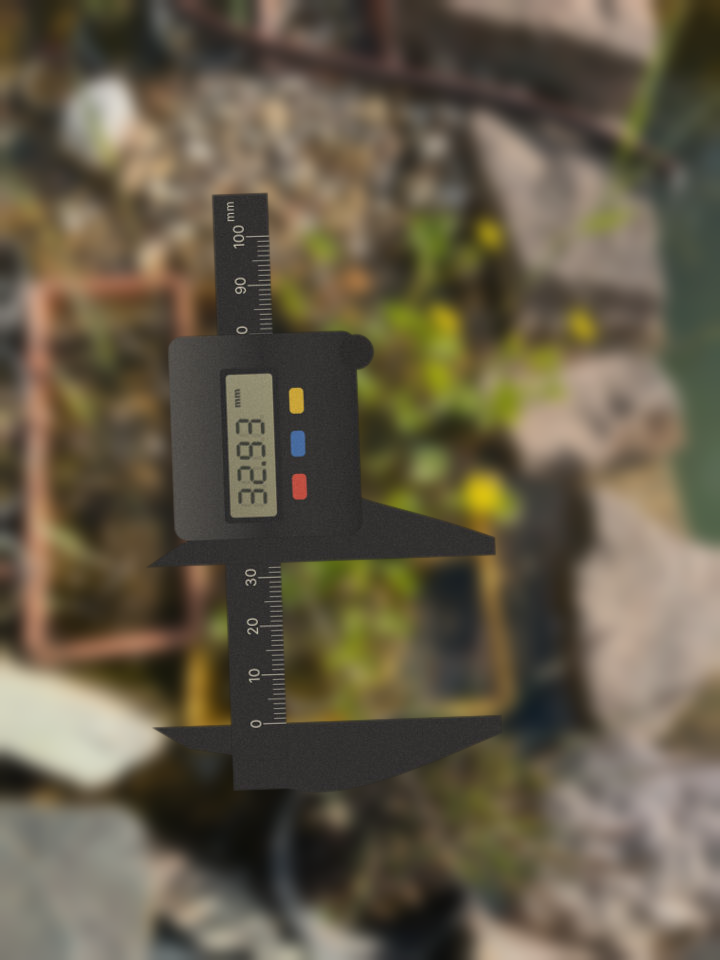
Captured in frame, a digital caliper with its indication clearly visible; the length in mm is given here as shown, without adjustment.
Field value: 32.93 mm
